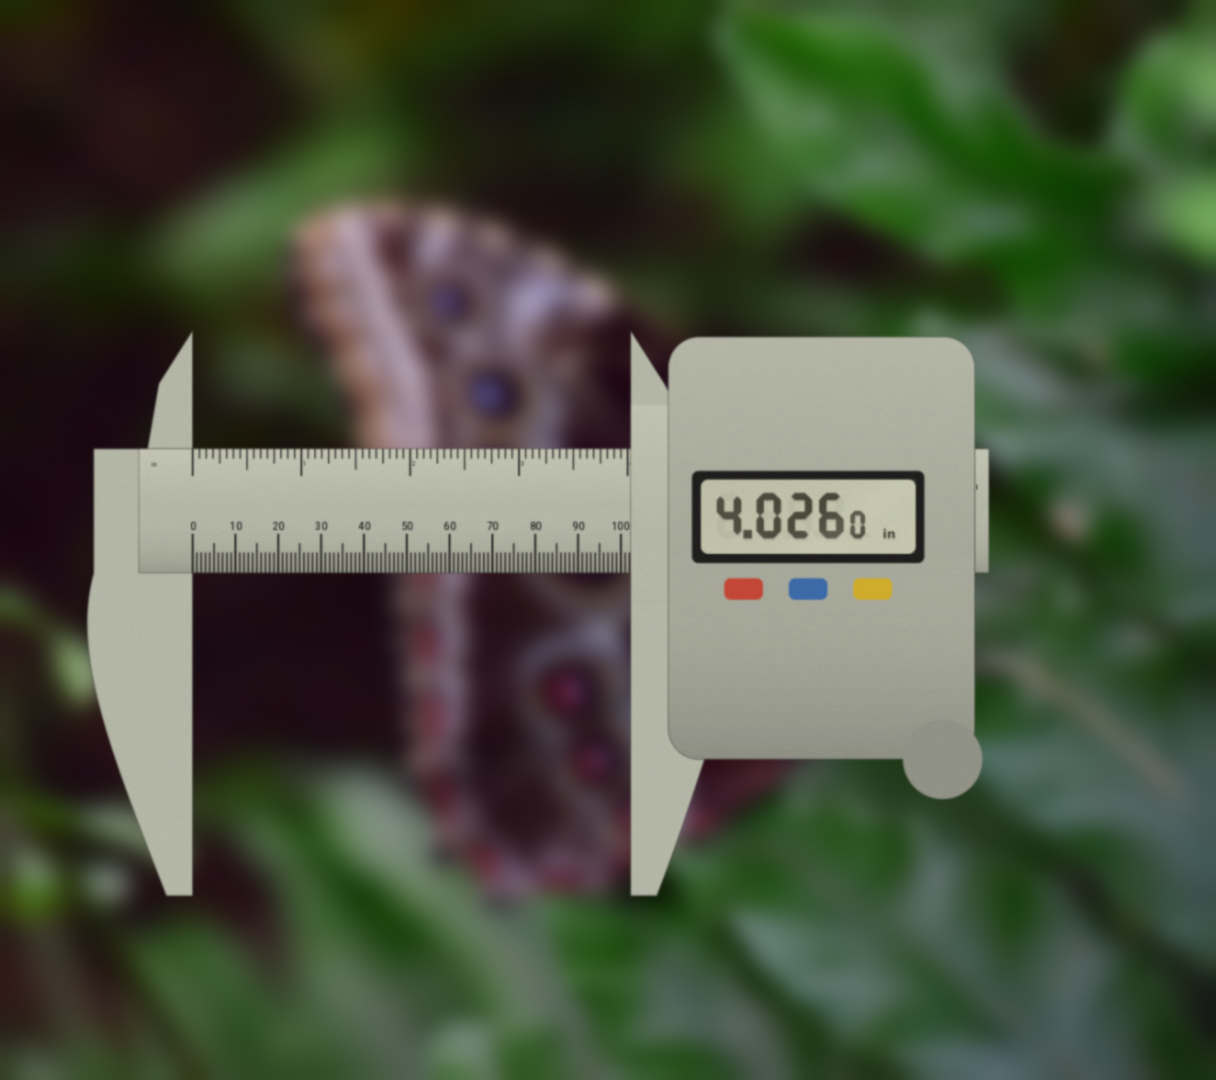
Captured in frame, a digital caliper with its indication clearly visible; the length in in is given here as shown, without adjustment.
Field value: 4.0260 in
